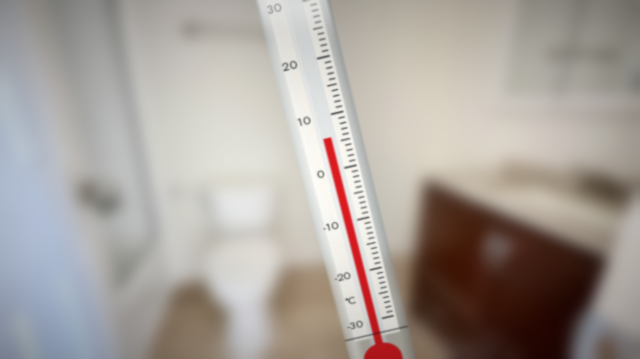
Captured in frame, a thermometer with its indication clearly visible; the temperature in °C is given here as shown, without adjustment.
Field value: 6 °C
